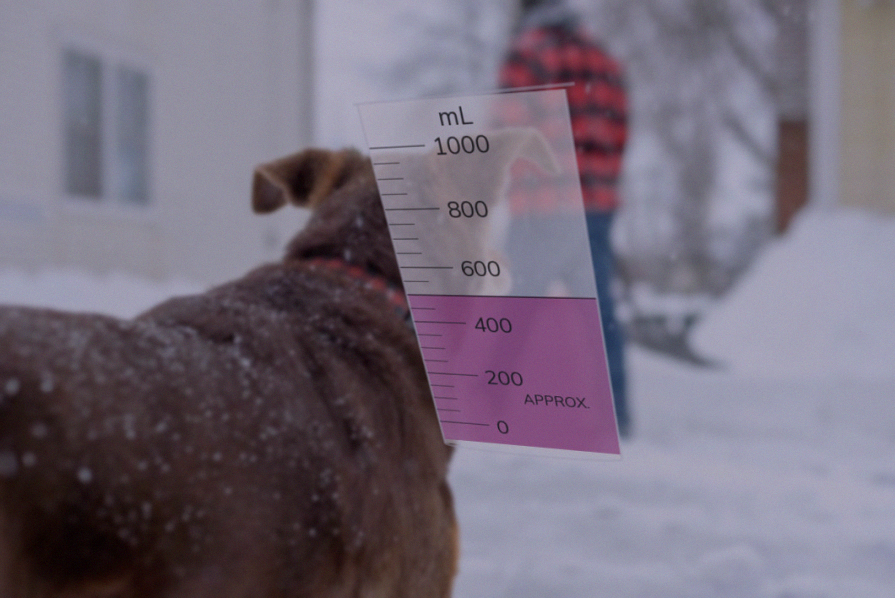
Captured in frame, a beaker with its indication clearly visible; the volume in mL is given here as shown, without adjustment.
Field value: 500 mL
